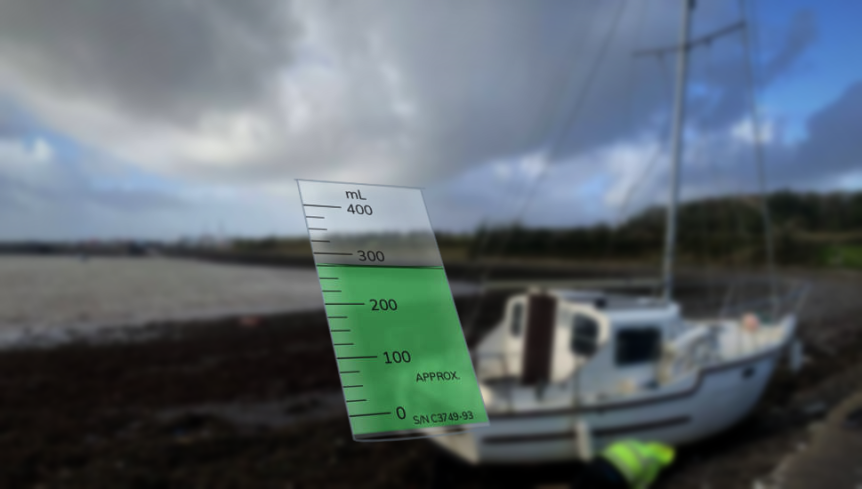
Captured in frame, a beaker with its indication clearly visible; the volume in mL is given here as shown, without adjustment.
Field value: 275 mL
